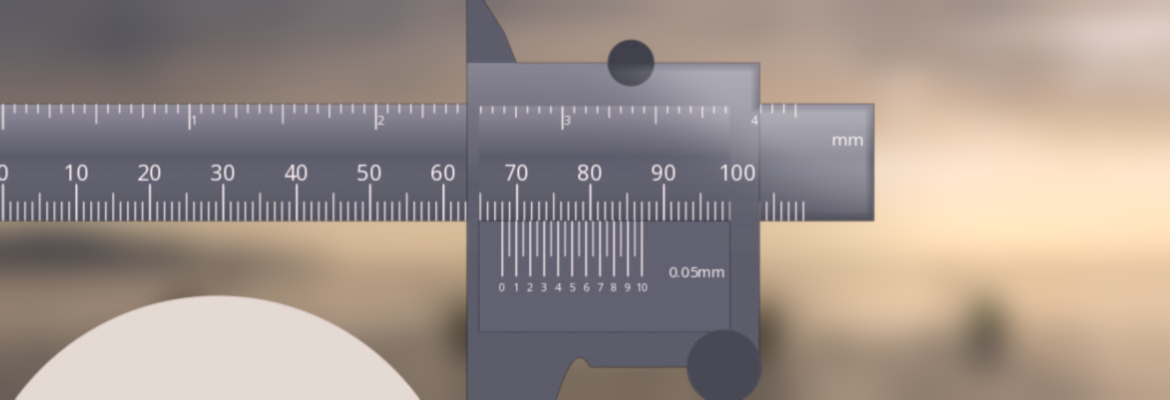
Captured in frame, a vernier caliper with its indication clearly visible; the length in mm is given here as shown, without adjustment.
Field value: 68.0 mm
